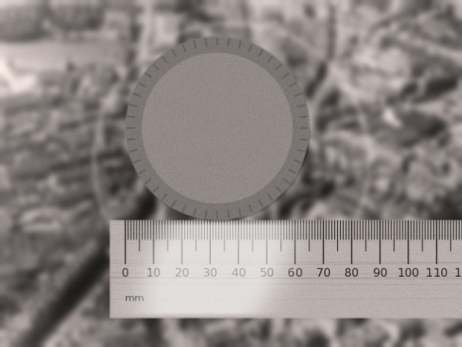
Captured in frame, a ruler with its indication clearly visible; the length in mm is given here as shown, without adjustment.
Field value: 65 mm
